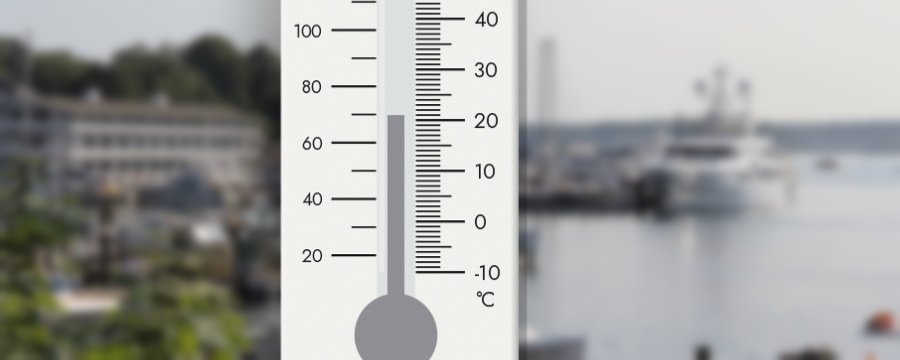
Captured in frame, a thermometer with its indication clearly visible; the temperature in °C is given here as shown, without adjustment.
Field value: 21 °C
